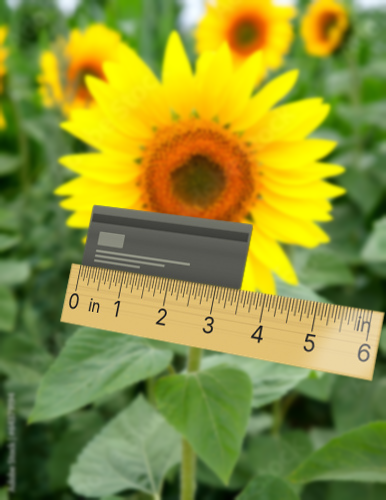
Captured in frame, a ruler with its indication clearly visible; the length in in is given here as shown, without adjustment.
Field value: 3.5 in
